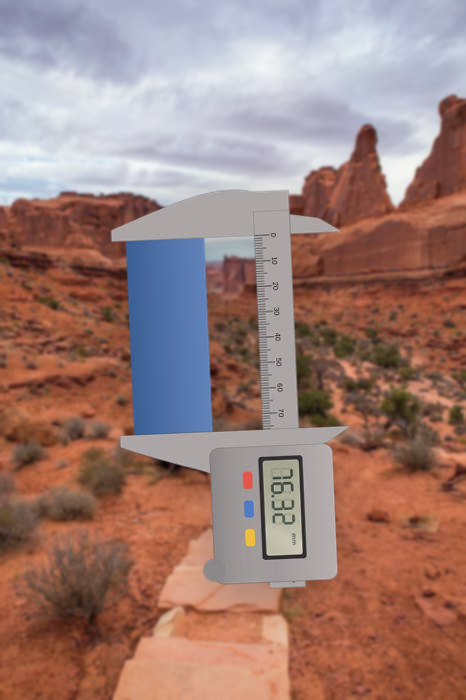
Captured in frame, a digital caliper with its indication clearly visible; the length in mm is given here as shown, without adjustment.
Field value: 76.32 mm
